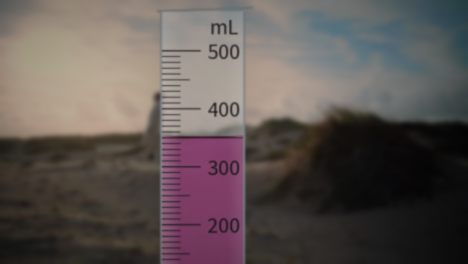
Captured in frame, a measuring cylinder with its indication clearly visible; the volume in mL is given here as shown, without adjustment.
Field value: 350 mL
